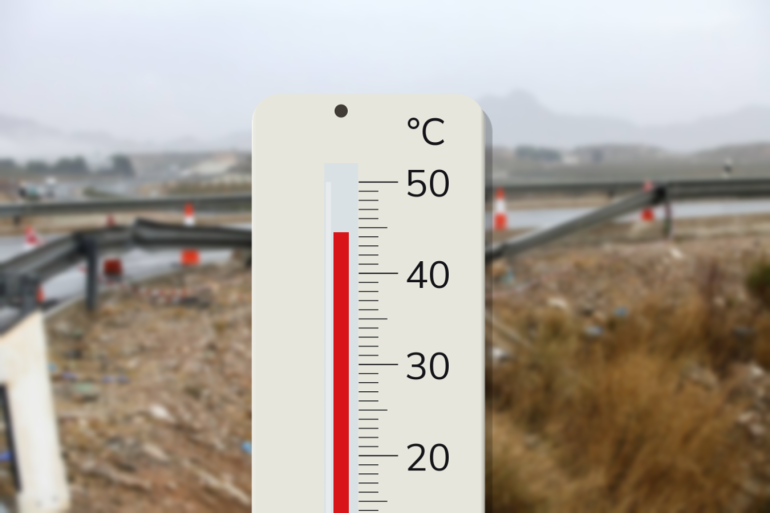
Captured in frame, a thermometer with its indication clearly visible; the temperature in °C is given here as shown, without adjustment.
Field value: 44.5 °C
